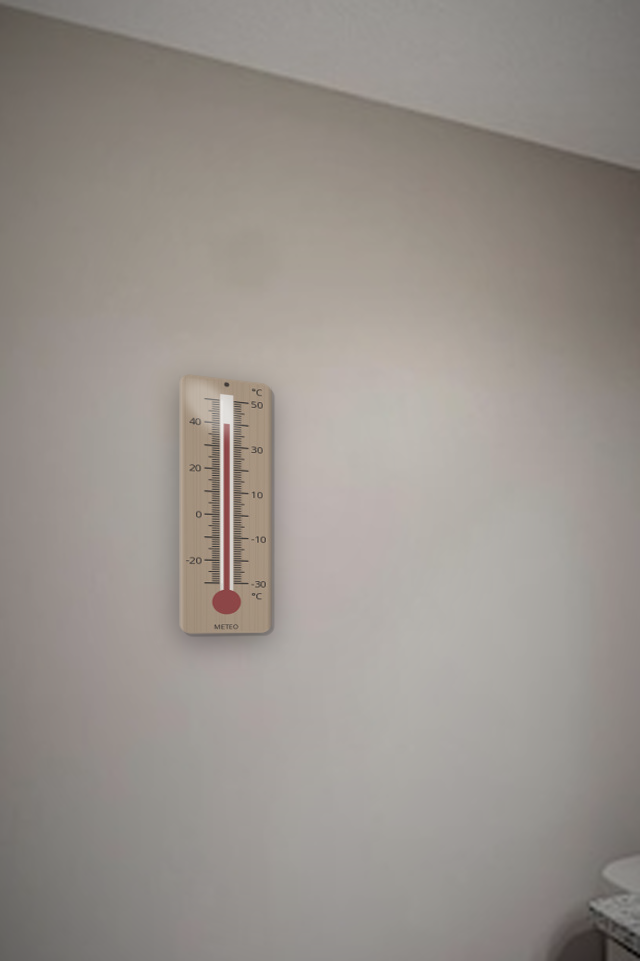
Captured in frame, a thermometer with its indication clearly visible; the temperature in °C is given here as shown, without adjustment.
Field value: 40 °C
